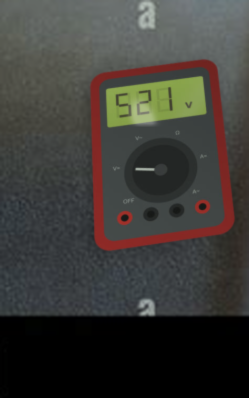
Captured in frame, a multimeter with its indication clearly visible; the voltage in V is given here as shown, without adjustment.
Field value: 521 V
